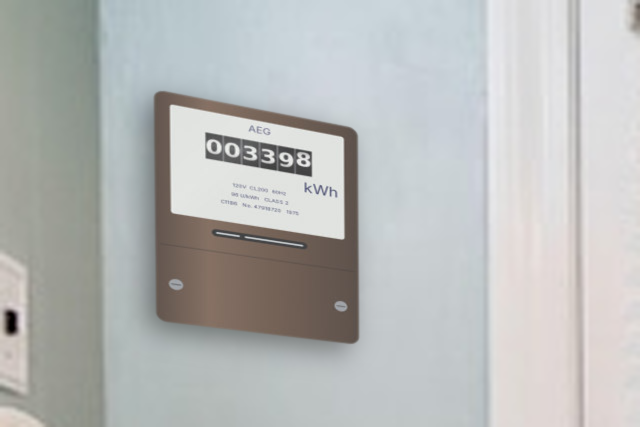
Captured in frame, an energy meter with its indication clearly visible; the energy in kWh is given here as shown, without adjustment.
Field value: 3398 kWh
